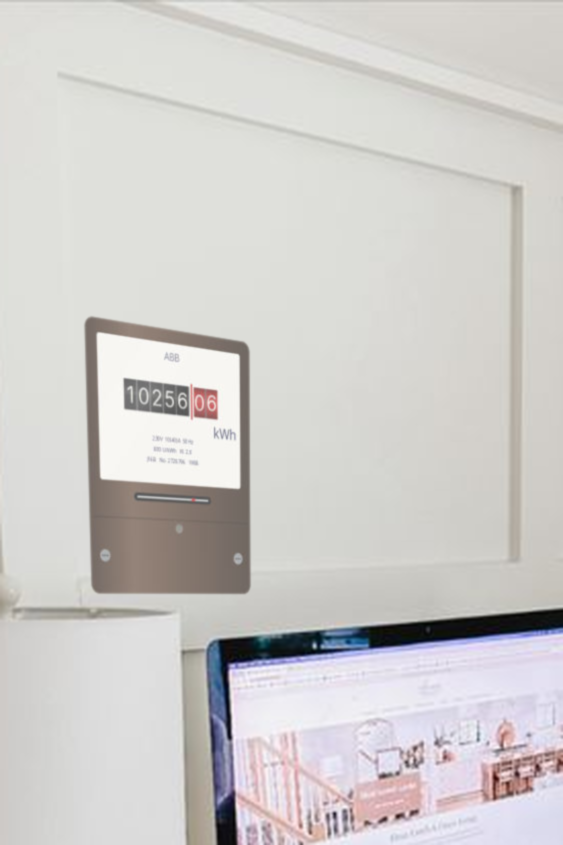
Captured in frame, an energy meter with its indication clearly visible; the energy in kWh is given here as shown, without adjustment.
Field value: 10256.06 kWh
